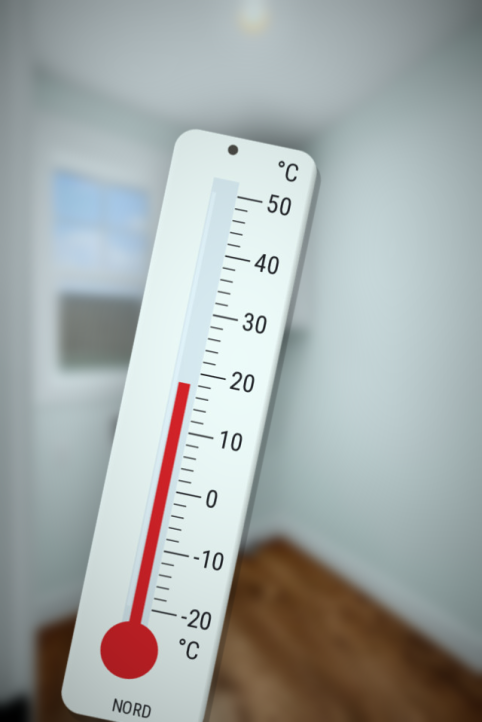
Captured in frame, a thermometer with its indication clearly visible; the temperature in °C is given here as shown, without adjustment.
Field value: 18 °C
